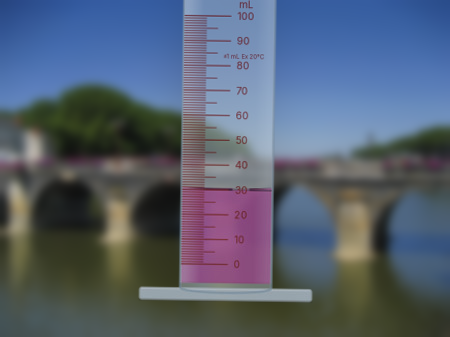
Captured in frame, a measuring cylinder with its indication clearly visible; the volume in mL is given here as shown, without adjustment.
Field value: 30 mL
